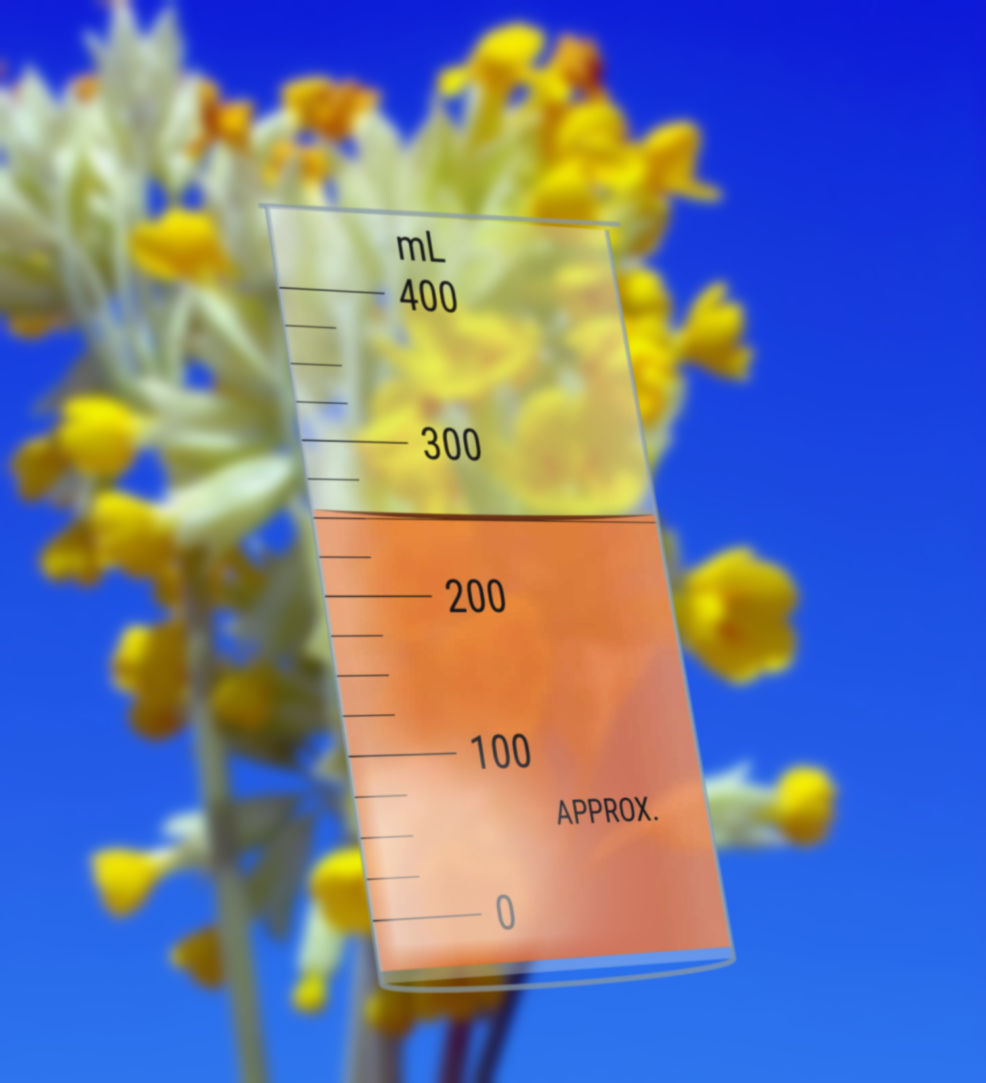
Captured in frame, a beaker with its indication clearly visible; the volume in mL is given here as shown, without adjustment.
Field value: 250 mL
